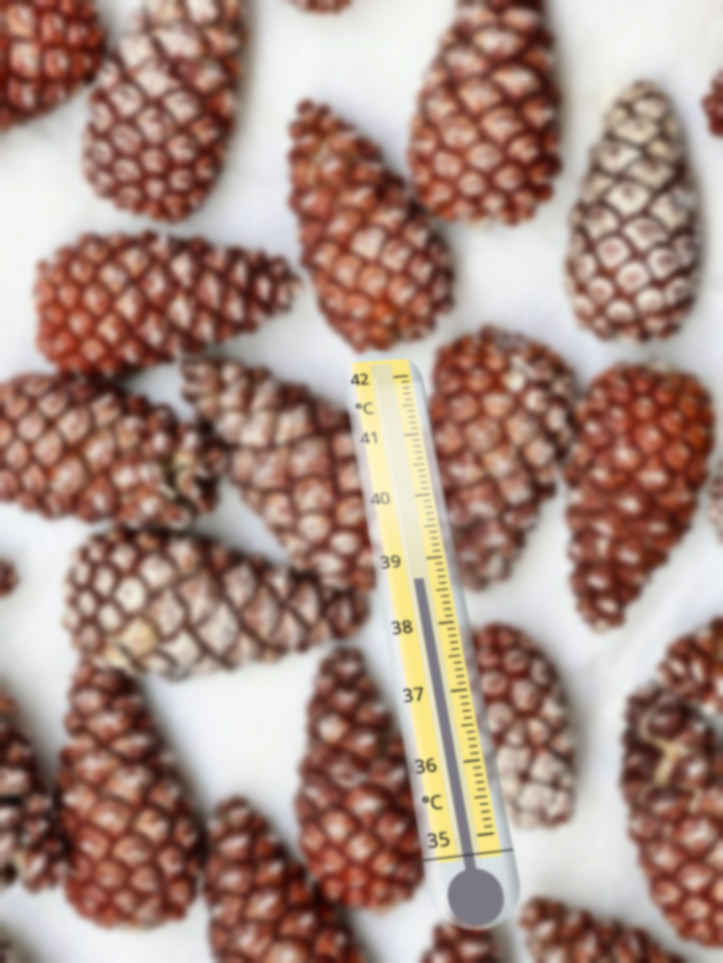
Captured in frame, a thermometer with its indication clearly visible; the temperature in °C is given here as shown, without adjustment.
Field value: 38.7 °C
